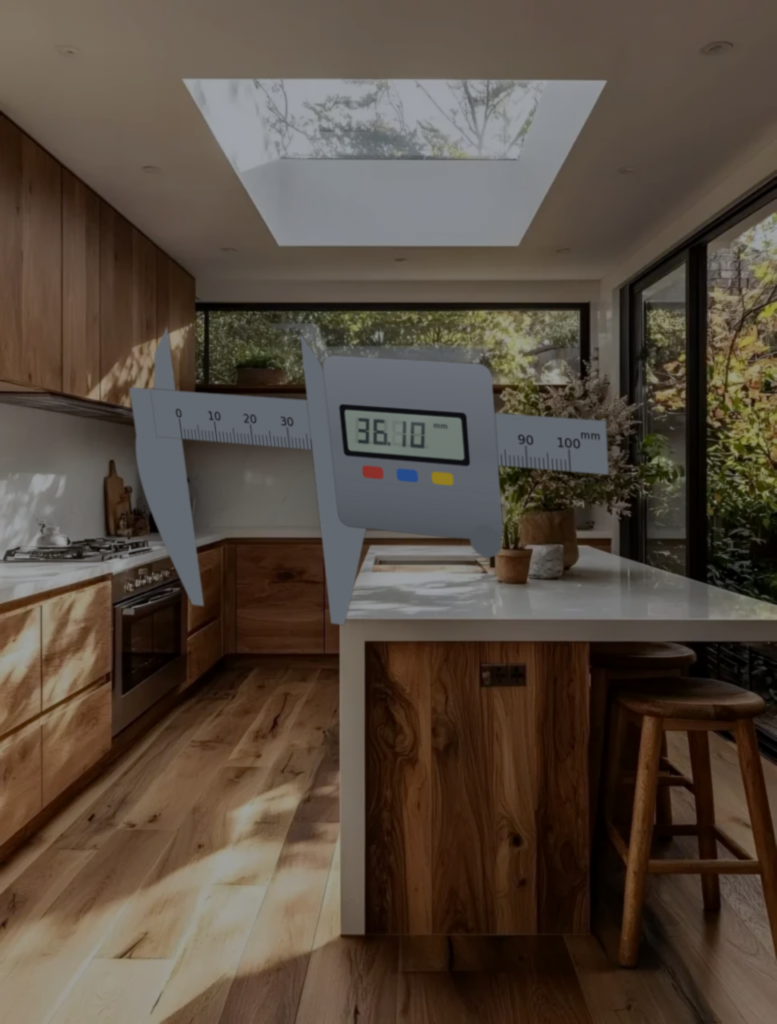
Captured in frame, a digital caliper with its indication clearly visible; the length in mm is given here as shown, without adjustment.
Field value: 36.10 mm
